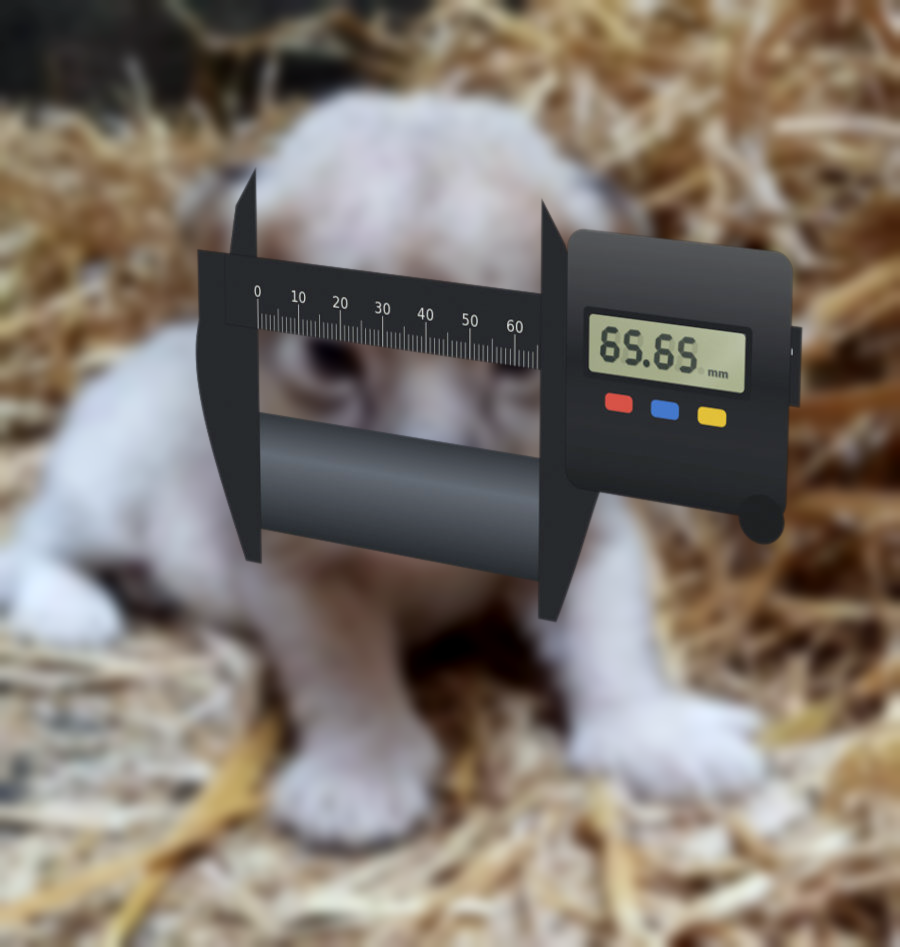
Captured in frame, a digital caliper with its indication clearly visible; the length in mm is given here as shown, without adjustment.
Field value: 65.65 mm
